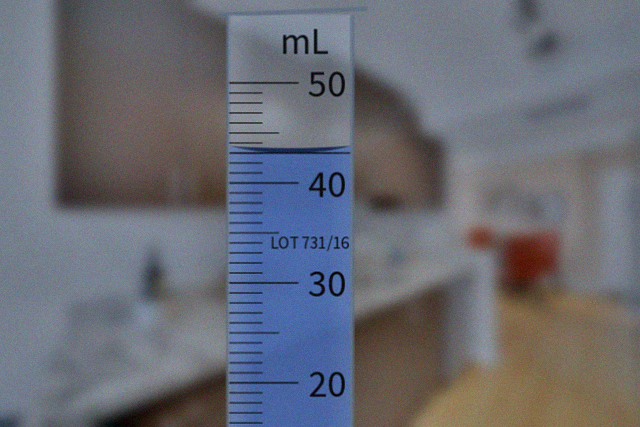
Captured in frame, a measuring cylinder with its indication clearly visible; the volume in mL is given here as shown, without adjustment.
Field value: 43 mL
